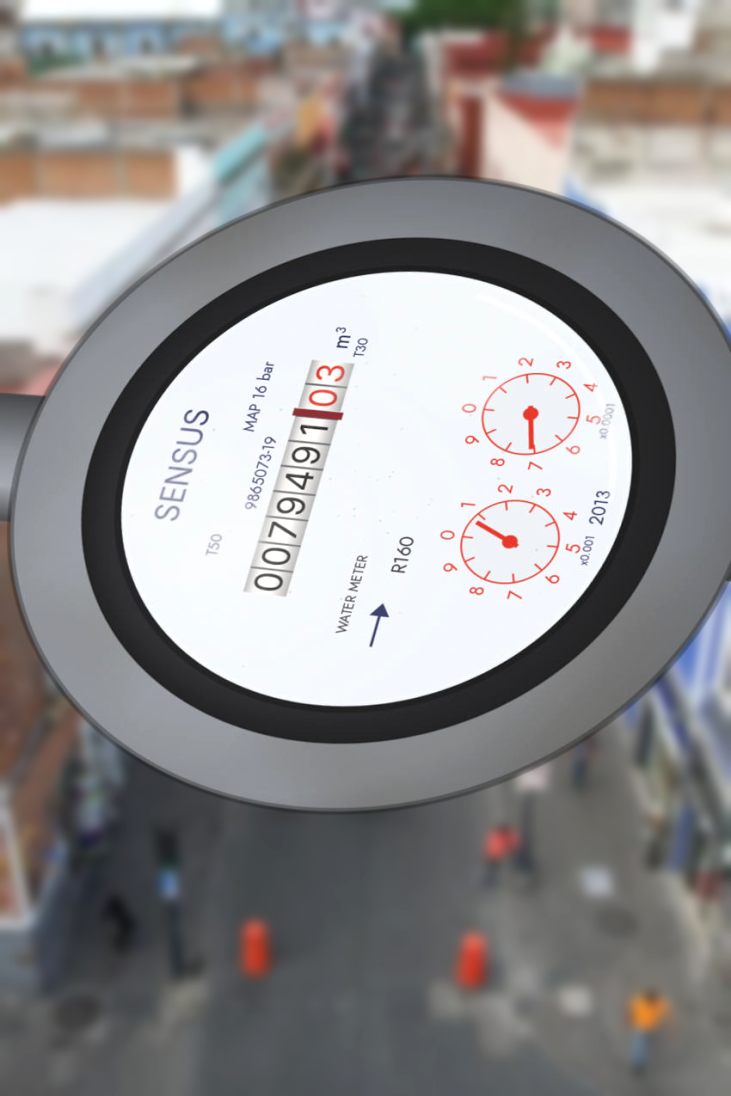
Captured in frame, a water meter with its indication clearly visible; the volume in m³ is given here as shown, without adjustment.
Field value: 79491.0307 m³
